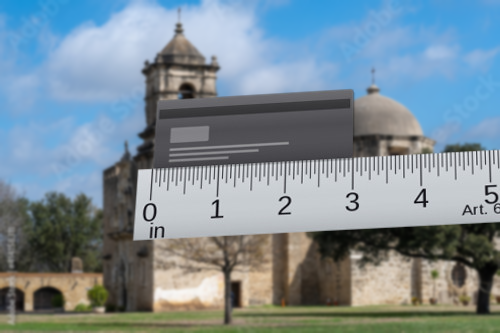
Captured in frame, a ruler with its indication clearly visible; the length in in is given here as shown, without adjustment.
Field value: 3 in
